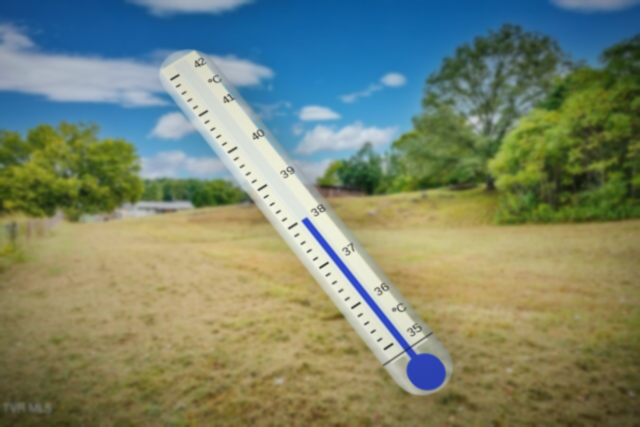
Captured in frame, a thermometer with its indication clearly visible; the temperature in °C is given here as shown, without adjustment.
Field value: 38 °C
